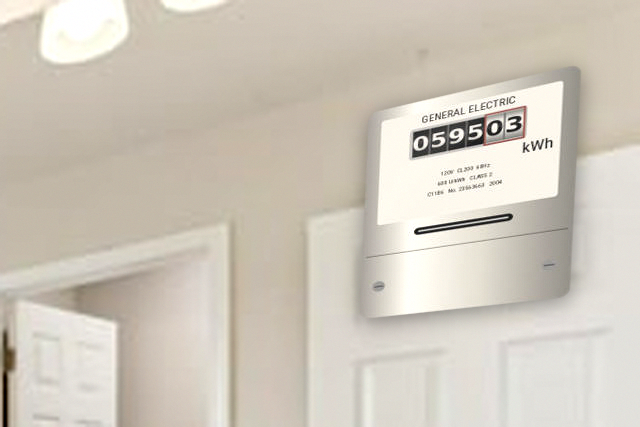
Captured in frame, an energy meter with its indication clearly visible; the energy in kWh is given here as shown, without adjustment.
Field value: 595.03 kWh
